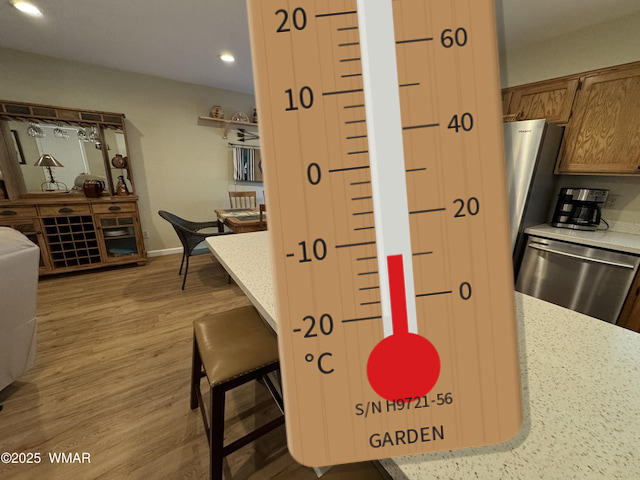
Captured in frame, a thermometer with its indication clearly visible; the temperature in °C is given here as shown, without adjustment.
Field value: -12 °C
